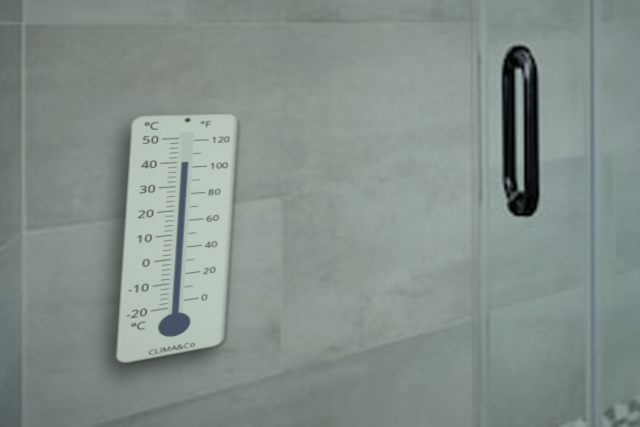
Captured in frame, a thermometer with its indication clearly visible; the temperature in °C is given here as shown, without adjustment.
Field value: 40 °C
